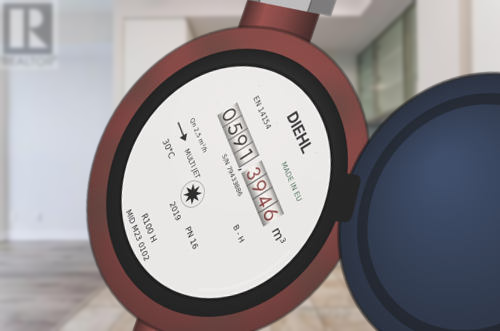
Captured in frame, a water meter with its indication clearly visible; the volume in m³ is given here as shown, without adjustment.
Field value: 591.3946 m³
